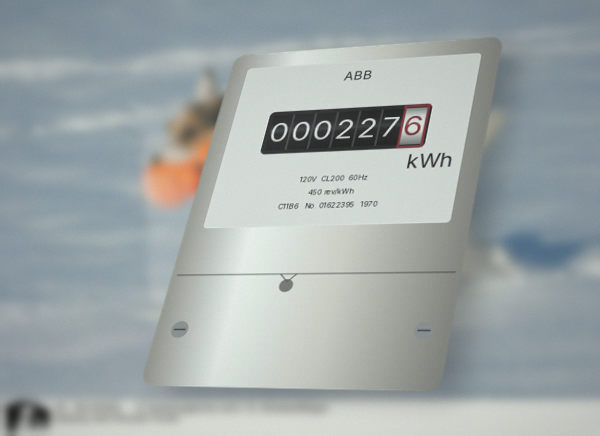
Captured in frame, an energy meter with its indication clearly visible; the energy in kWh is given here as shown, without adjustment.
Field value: 227.6 kWh
